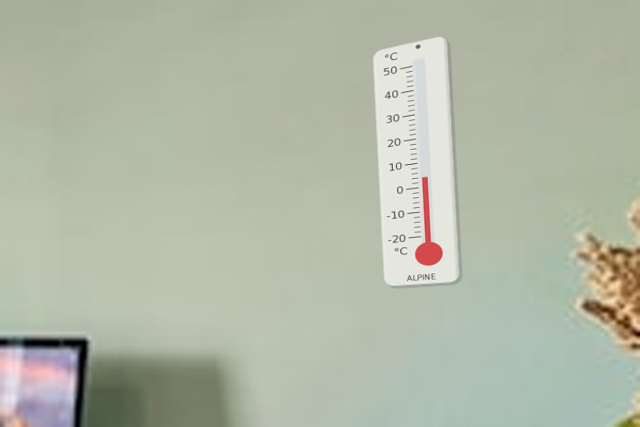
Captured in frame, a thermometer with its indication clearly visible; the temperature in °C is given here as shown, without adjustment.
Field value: 4 °C
